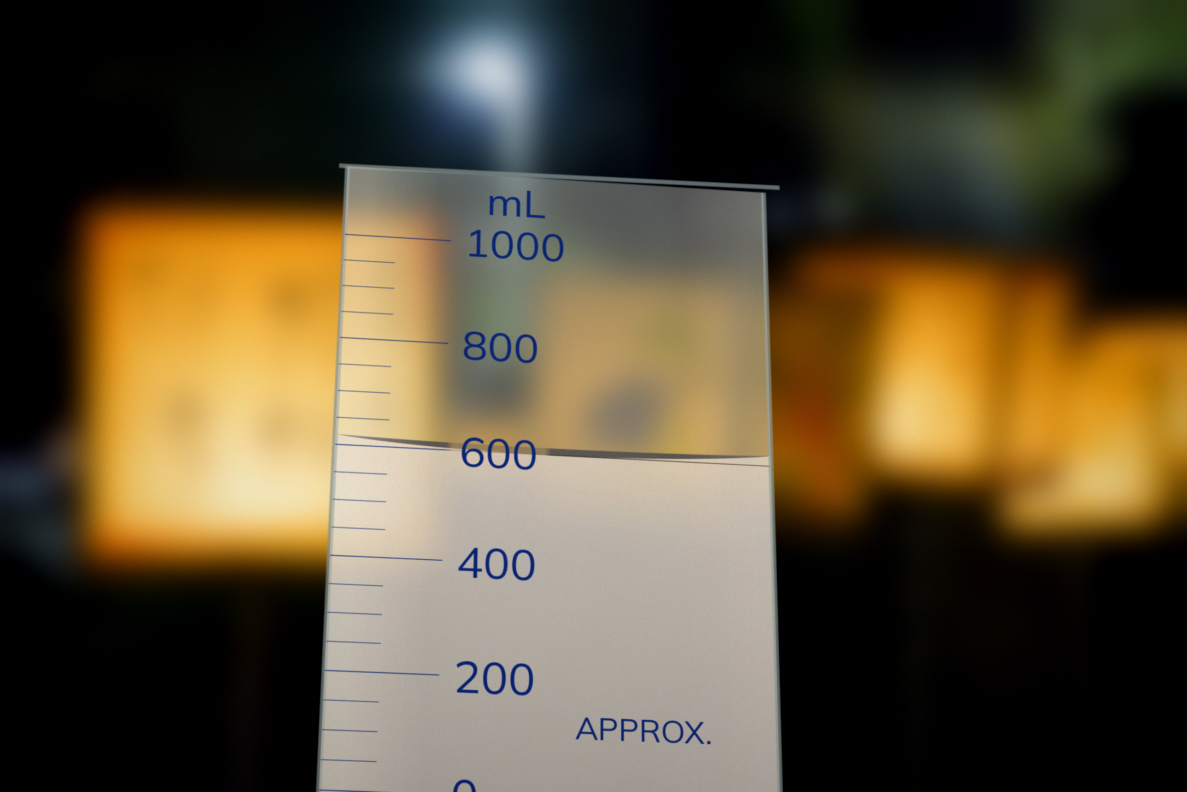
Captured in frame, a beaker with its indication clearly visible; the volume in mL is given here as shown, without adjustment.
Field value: 600 mL
